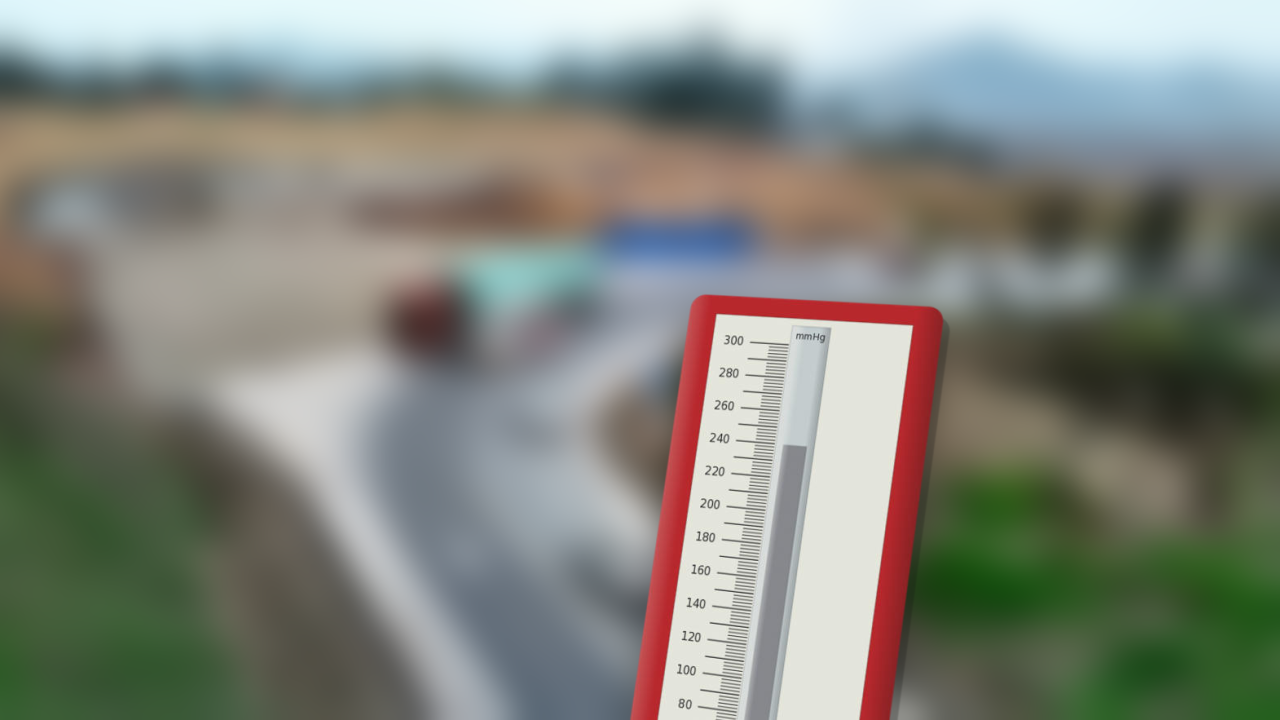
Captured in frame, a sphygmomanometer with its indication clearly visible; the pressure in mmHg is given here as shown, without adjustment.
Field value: 240 mmHg
